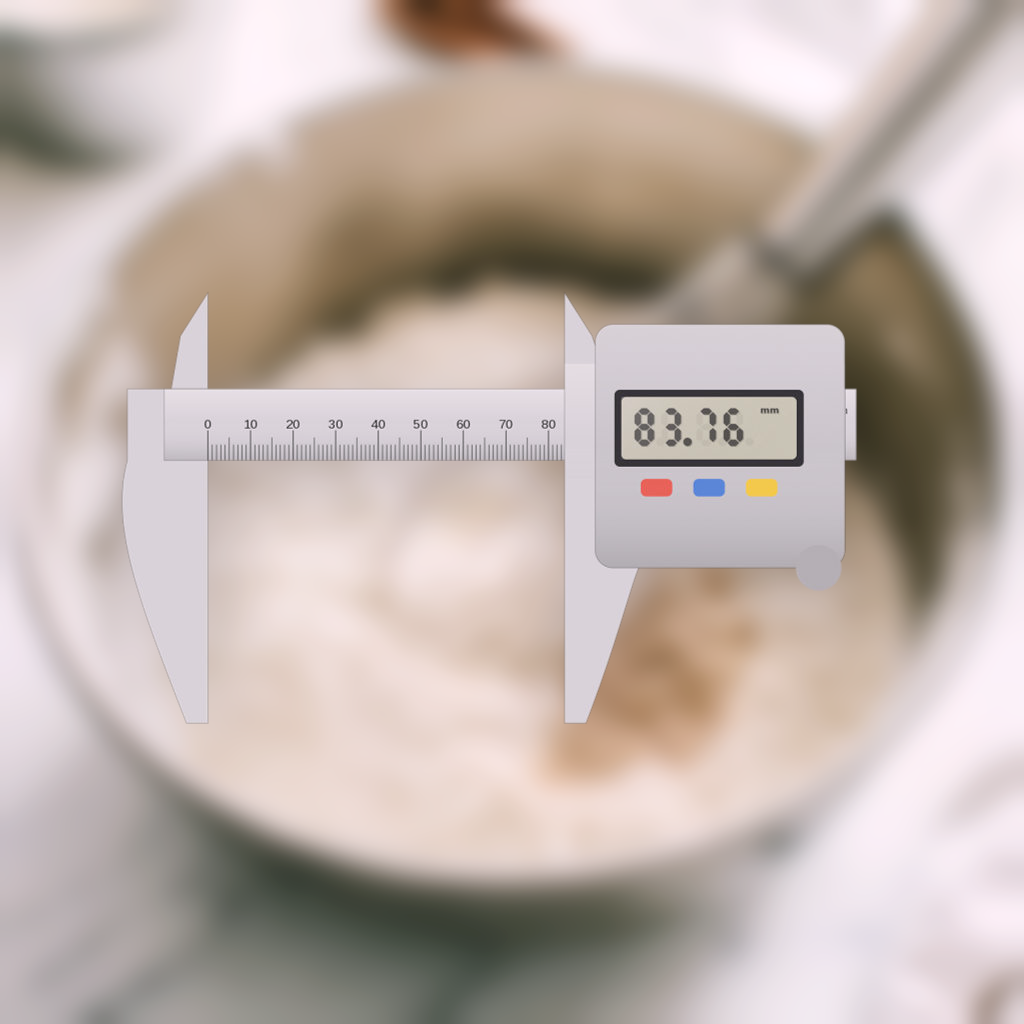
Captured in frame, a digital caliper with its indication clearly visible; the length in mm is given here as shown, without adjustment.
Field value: 83.76 mm
